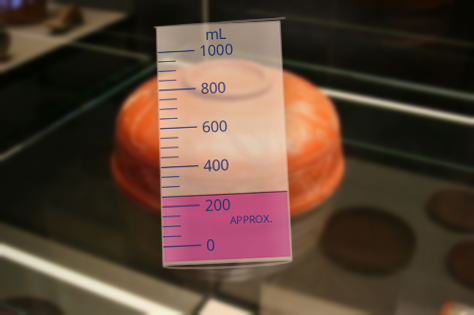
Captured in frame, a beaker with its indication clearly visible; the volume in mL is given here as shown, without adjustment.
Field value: 250 mL
